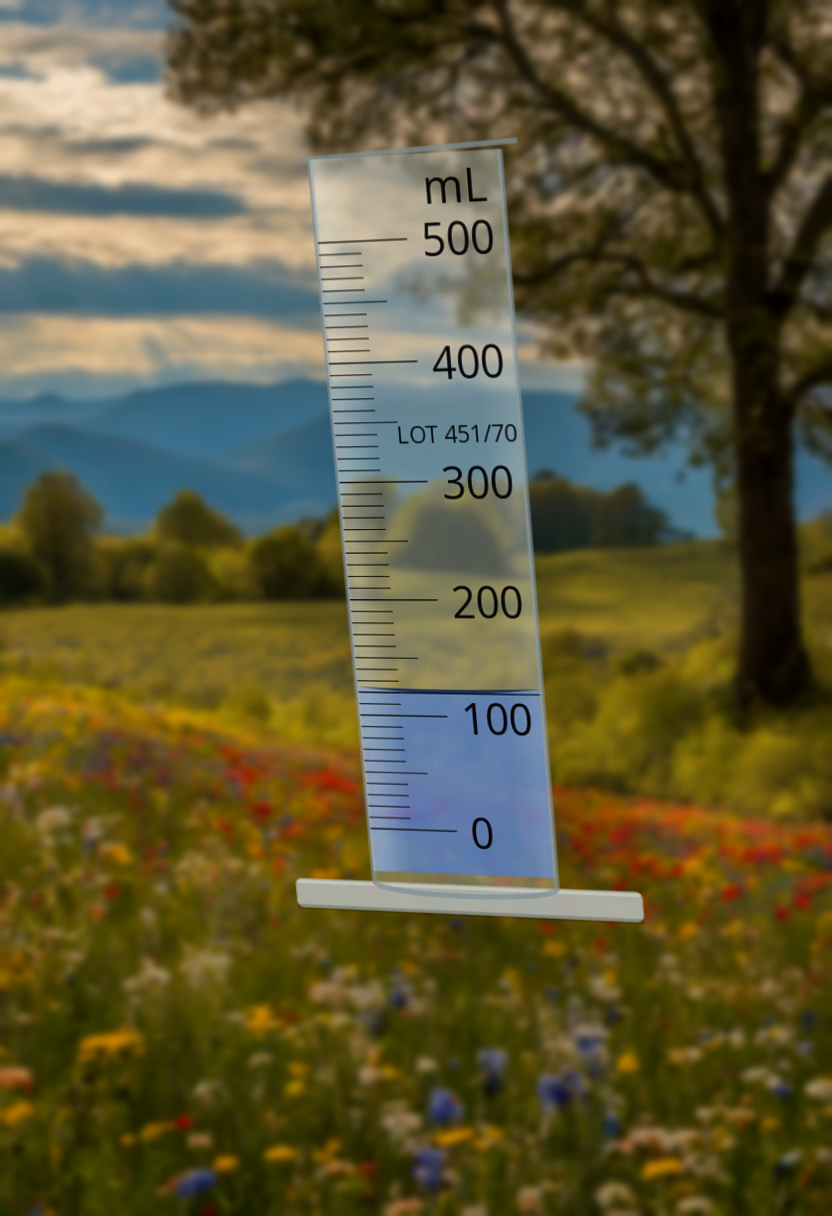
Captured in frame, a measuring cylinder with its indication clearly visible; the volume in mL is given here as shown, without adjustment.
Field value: 120 mL
